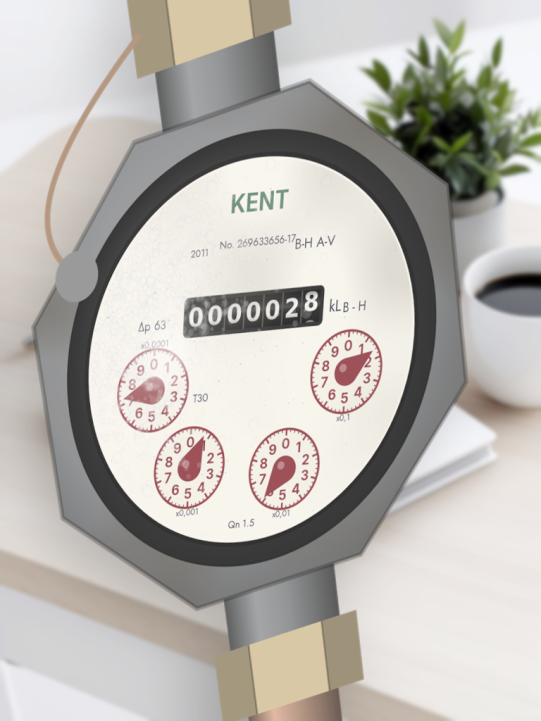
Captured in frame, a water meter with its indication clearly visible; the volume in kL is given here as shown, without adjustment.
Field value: 28.1607 kL
